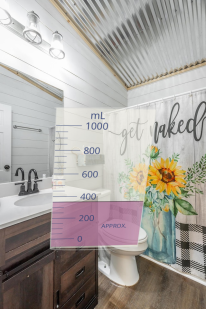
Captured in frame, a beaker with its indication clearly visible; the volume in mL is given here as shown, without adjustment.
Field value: 350 mL
